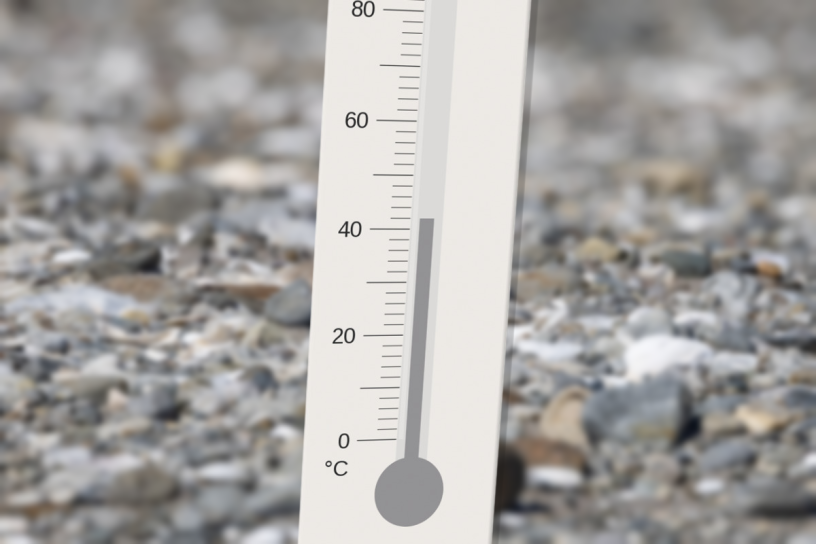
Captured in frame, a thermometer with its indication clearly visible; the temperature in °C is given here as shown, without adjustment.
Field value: 42 °C
